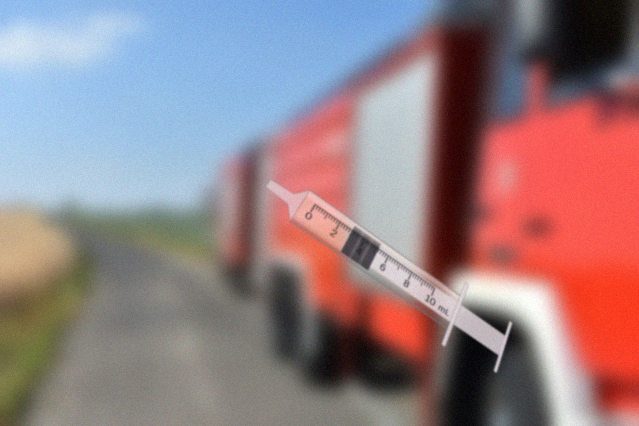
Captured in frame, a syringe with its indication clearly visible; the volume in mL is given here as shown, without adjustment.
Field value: 3 mL
